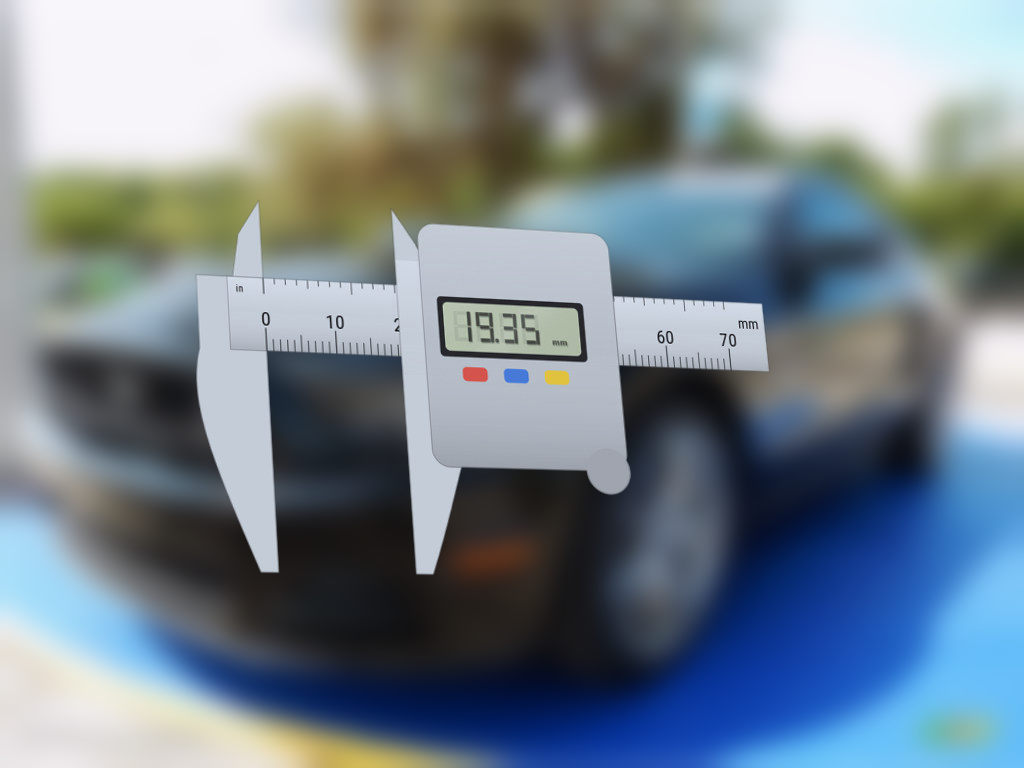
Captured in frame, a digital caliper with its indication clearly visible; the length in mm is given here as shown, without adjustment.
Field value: 19.35 mm
